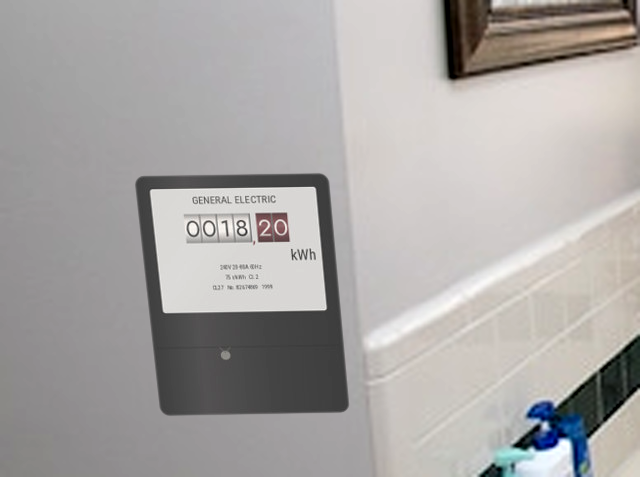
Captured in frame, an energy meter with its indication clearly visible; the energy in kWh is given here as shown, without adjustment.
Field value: 18.20 kWh
